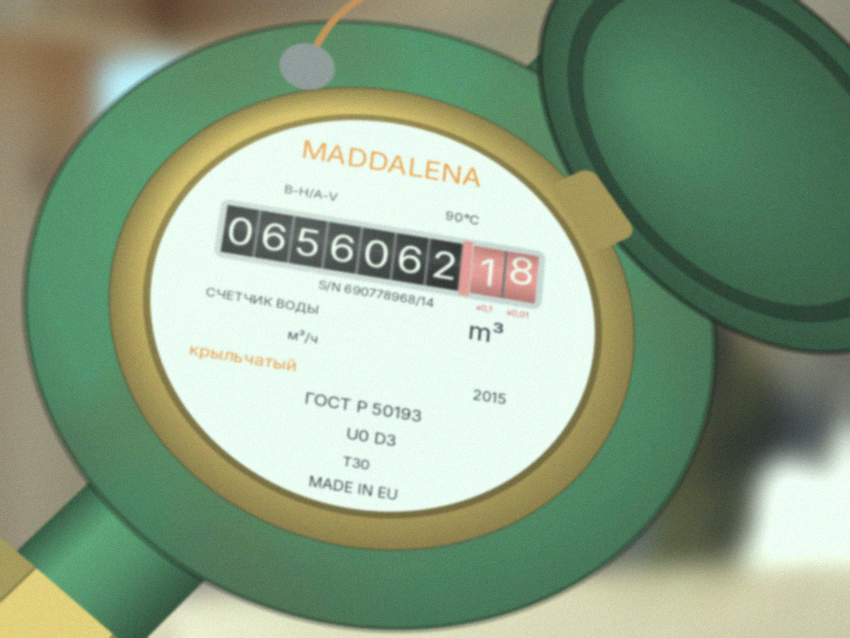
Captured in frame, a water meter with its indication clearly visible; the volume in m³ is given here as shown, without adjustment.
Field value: 656062.18 m³
